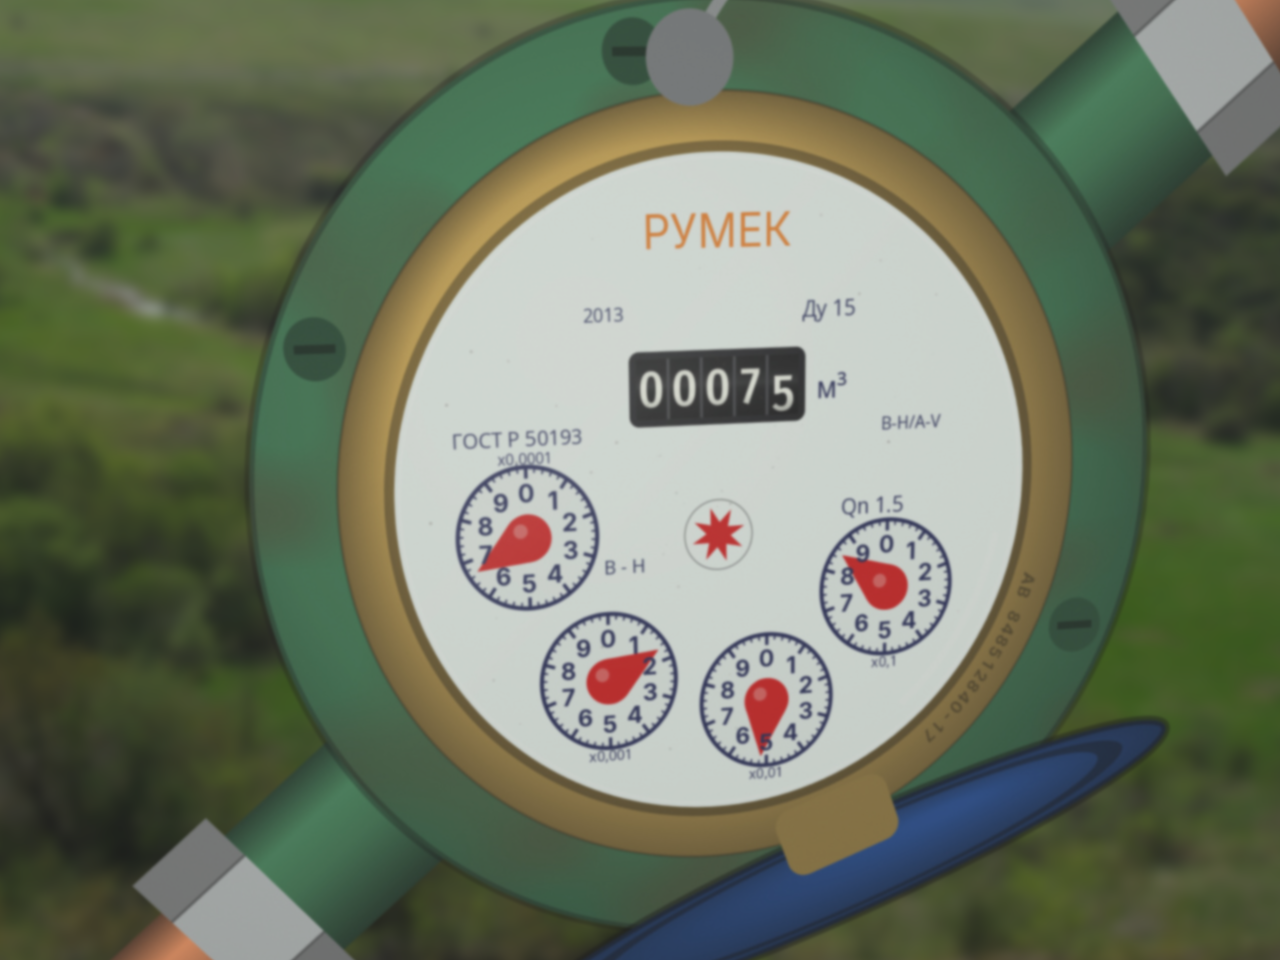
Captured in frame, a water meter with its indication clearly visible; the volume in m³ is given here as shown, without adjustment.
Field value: 74.8516 m³
